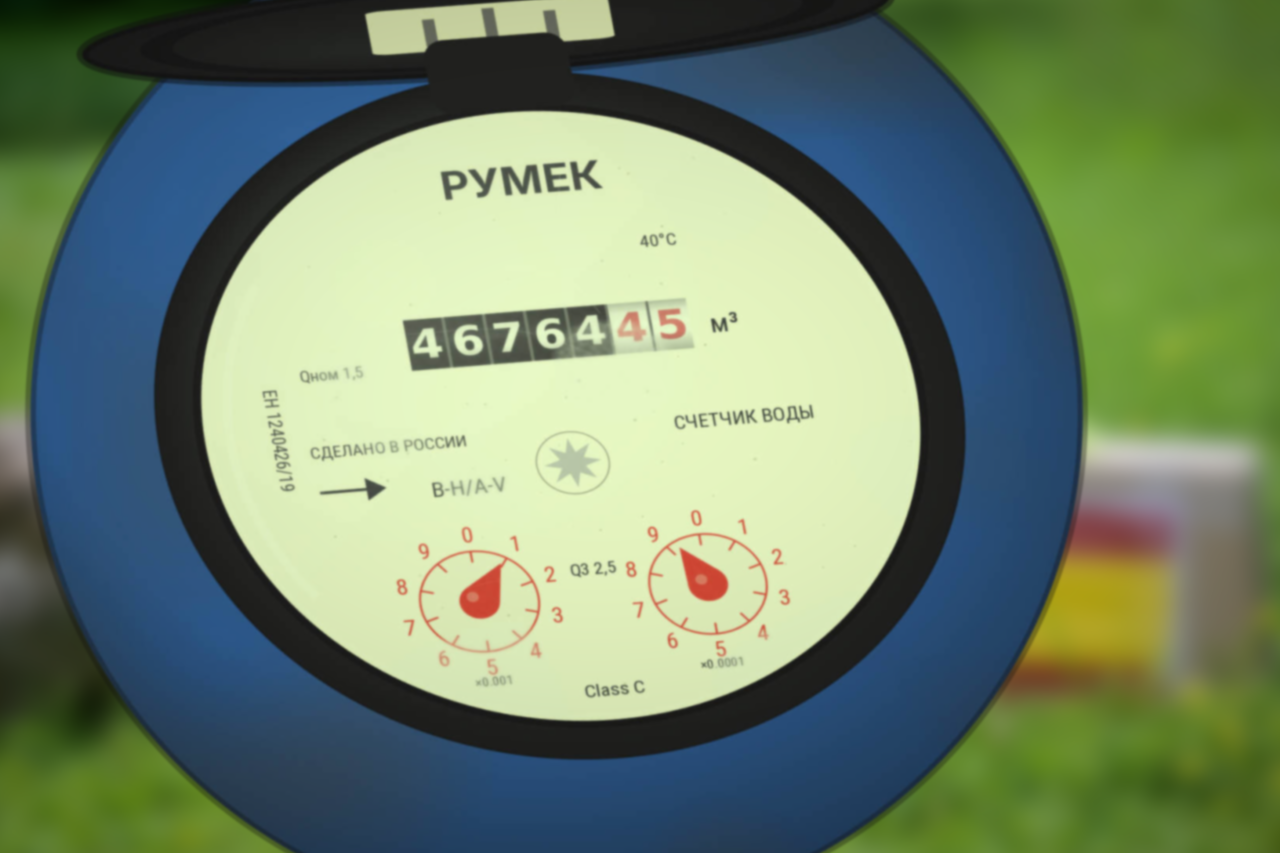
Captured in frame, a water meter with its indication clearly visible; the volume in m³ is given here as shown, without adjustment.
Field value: 46764.4509 m³
